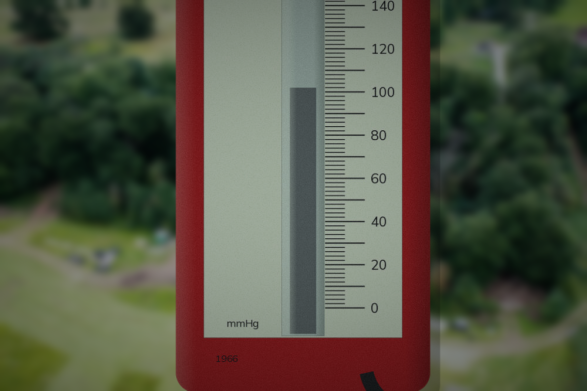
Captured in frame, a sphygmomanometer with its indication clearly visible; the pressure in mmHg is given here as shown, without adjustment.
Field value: 102 mmHg
